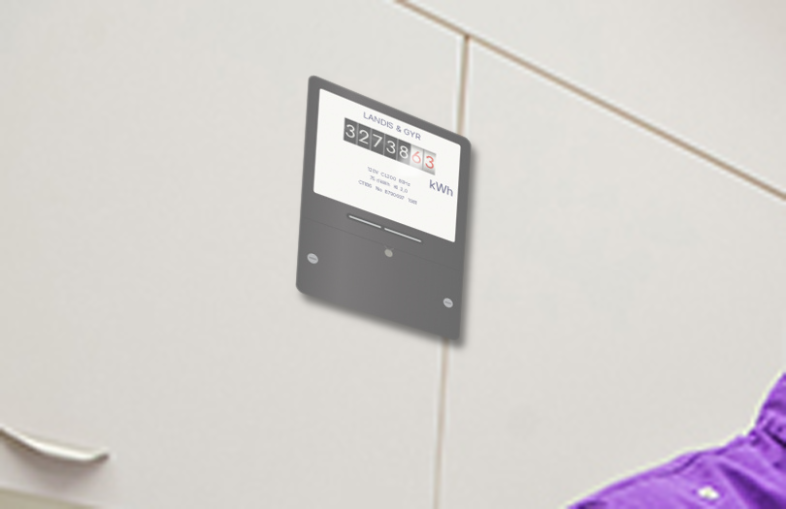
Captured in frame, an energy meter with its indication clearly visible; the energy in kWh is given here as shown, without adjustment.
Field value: 32738.63 kWh
